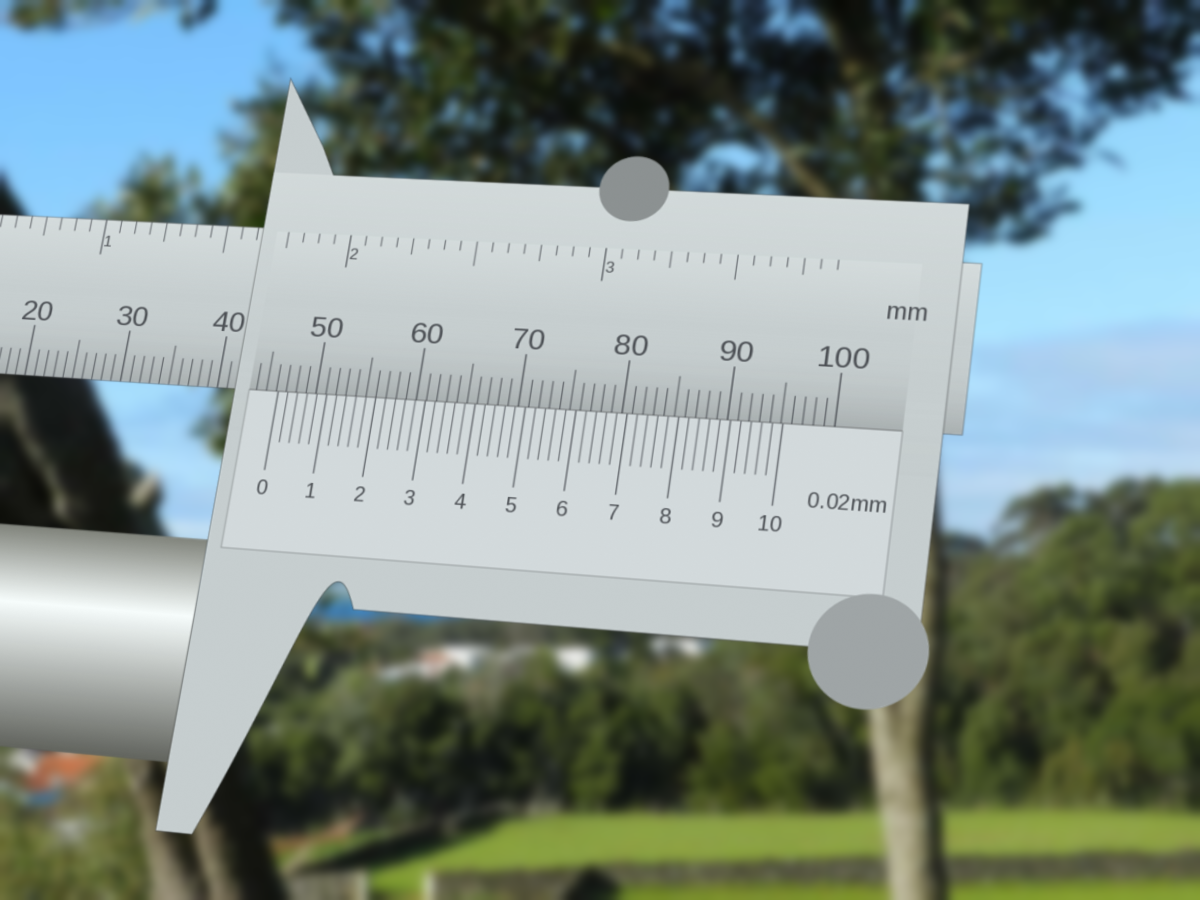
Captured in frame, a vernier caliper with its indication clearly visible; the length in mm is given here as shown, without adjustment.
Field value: 46.2 mm
